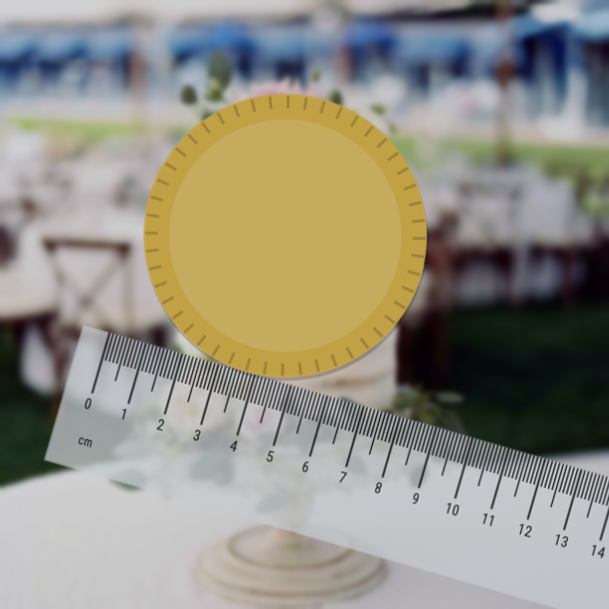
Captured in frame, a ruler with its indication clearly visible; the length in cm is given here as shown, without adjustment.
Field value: 7.5 cm
